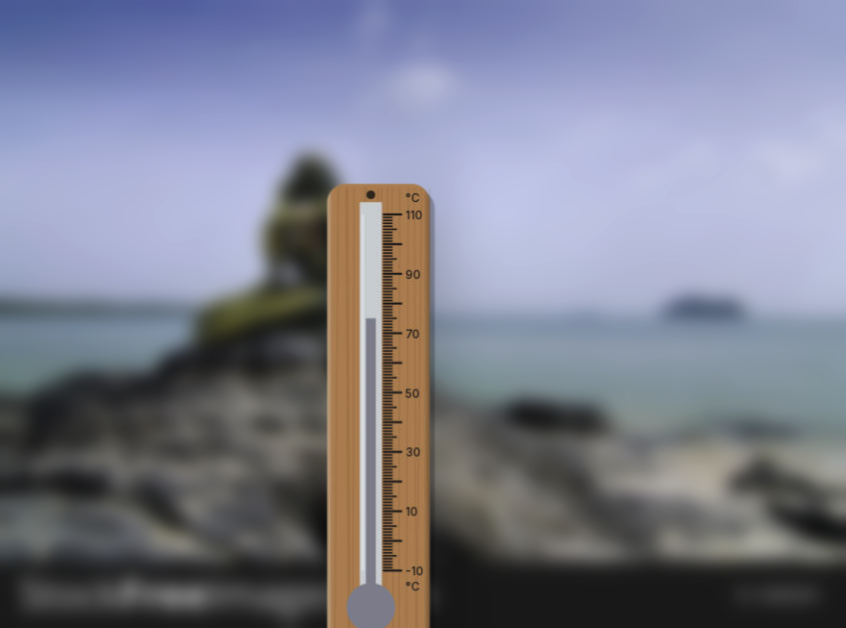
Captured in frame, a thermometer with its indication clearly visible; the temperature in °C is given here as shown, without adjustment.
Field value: 75 °C
